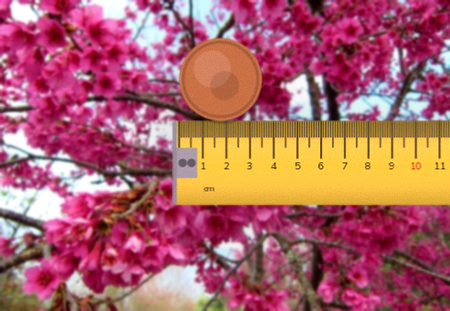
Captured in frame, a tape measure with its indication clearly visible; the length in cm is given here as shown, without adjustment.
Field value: 3.5 cm
